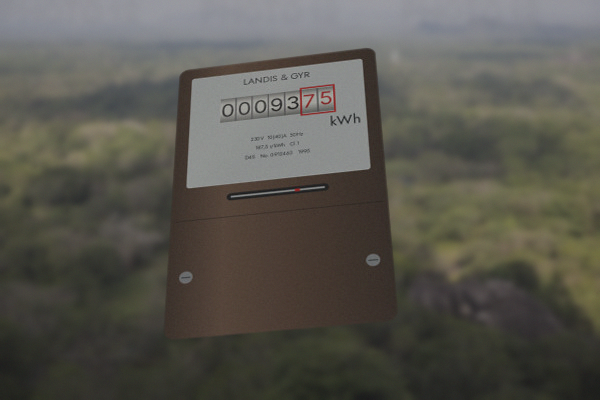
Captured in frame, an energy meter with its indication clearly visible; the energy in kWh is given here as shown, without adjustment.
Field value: 93.75 kWh
